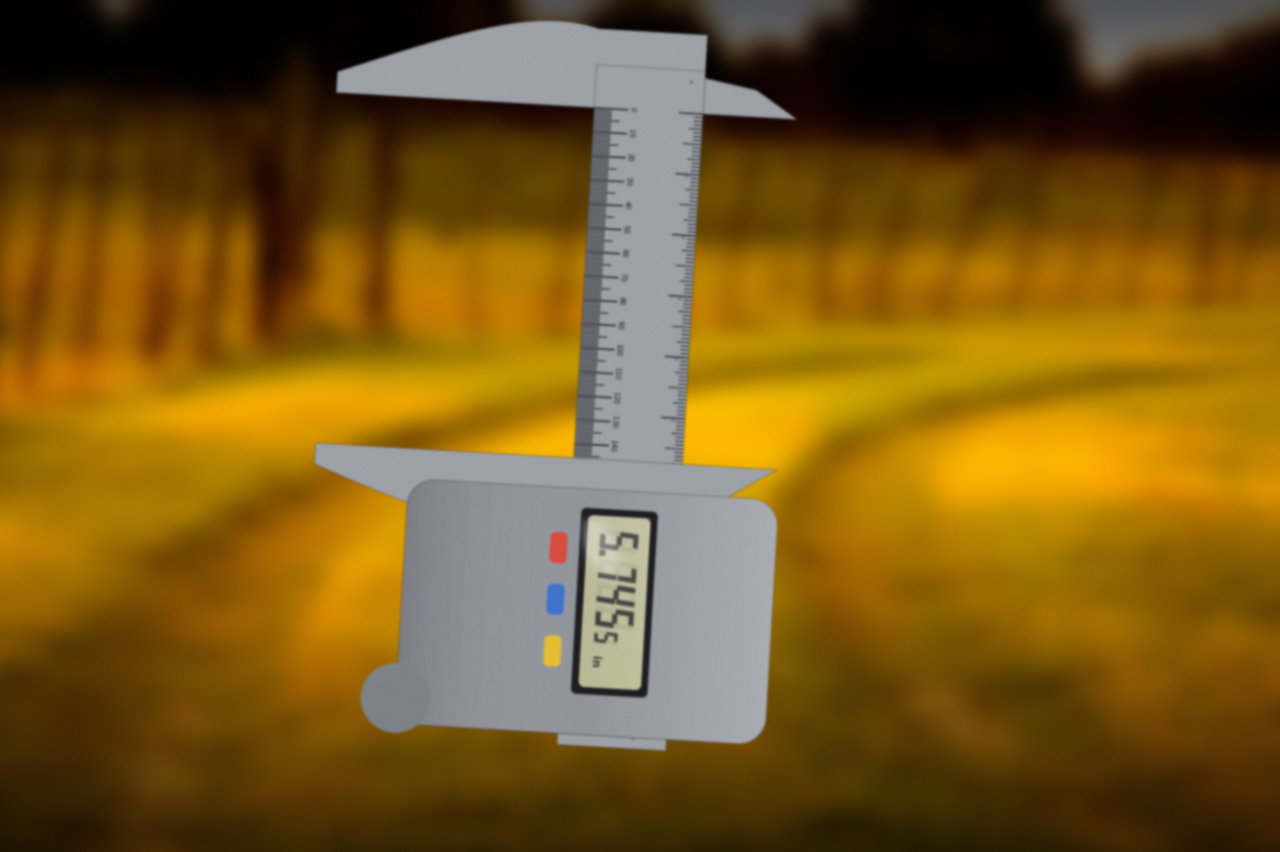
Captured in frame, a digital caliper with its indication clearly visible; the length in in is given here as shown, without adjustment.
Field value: 5.7455 in
